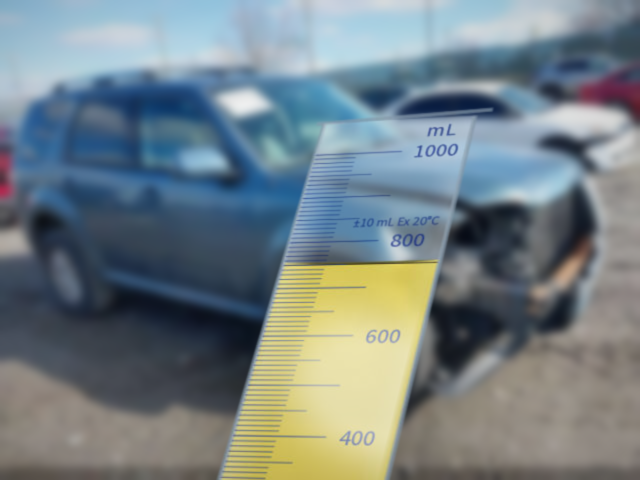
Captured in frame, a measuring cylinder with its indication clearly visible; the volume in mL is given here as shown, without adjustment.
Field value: 750 mL
